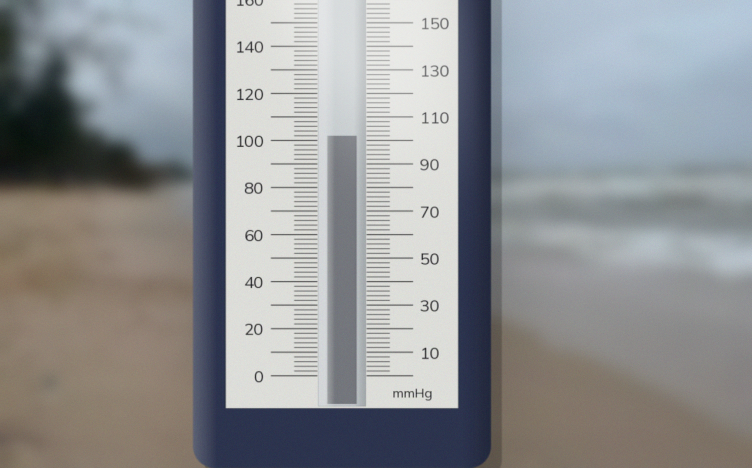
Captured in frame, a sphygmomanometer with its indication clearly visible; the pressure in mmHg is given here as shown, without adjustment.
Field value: 102 mmHg
